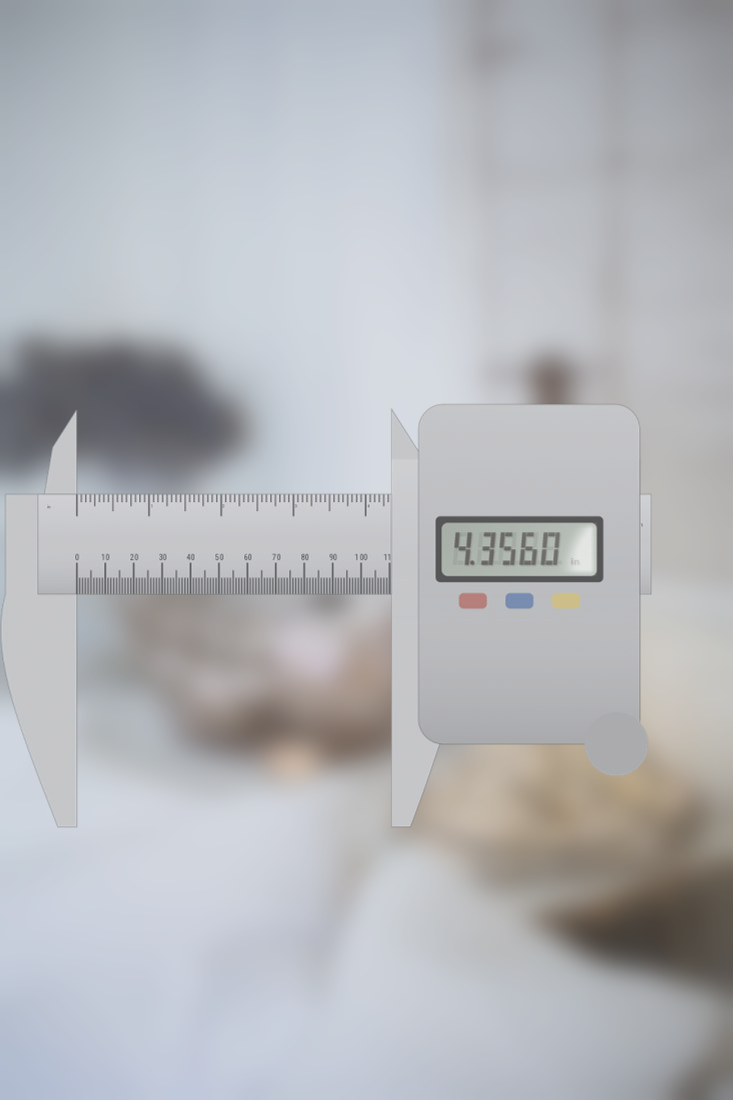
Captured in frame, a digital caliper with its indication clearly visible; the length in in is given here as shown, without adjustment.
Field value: 4.3560 in
